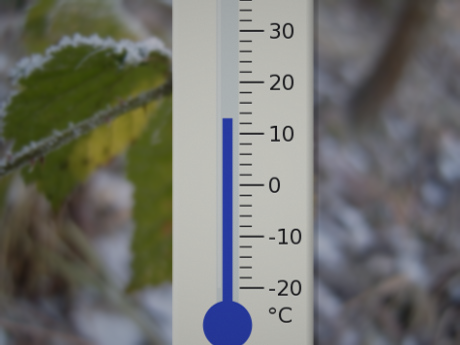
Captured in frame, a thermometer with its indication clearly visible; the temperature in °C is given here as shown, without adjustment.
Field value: 13 °C
